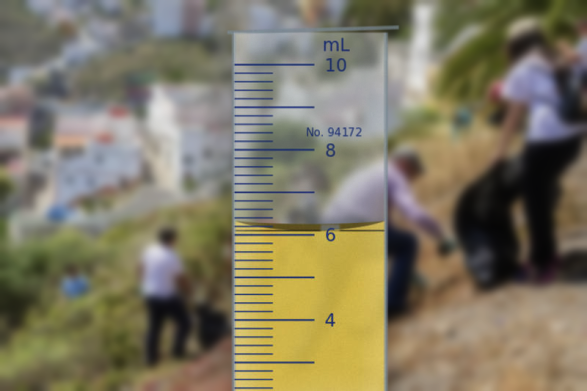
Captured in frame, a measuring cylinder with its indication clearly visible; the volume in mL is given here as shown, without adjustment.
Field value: 6.1 mL
